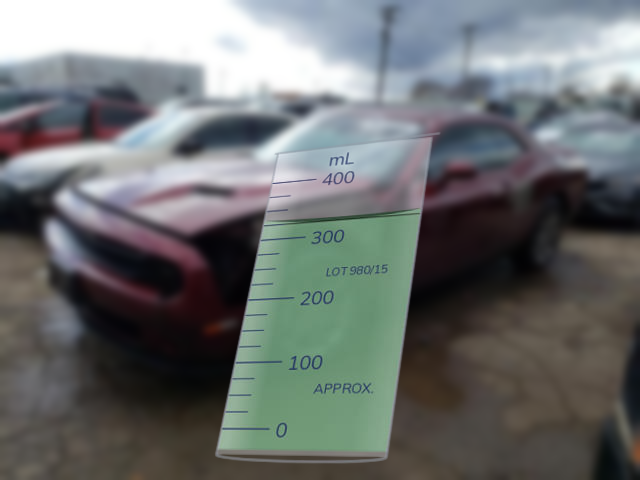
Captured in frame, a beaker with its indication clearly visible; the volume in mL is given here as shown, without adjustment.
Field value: 325 mL
